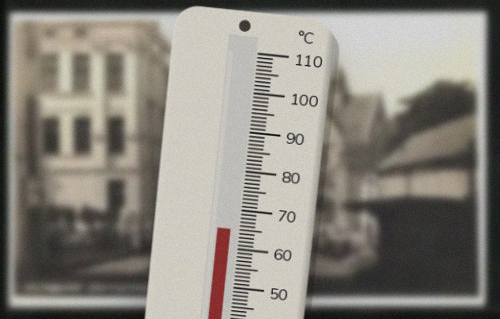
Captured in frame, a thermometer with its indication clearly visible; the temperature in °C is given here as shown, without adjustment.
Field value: 65 °C
